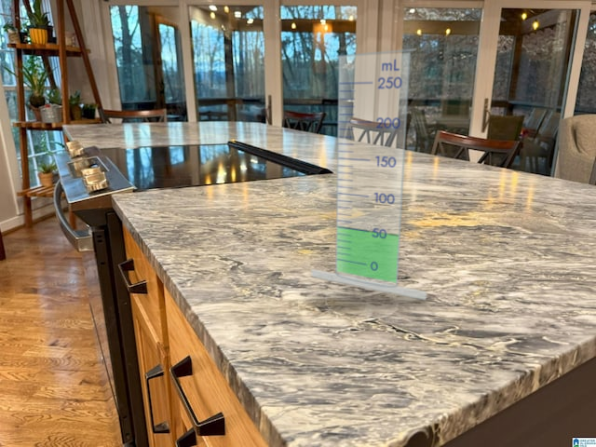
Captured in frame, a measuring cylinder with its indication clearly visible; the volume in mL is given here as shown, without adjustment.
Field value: 50 mL
